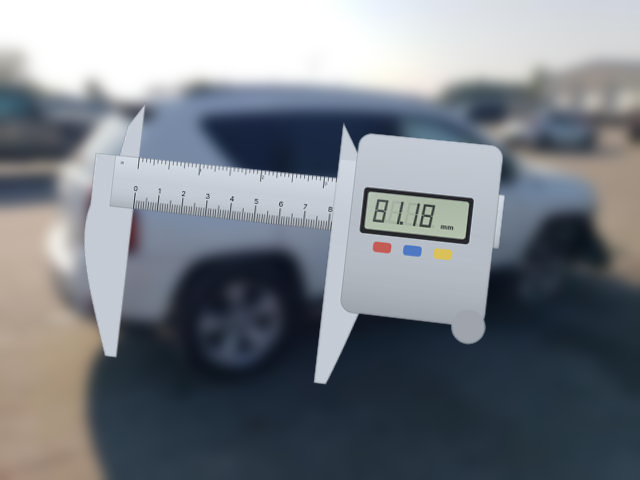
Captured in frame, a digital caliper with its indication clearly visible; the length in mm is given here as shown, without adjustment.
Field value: 81.18 mm
